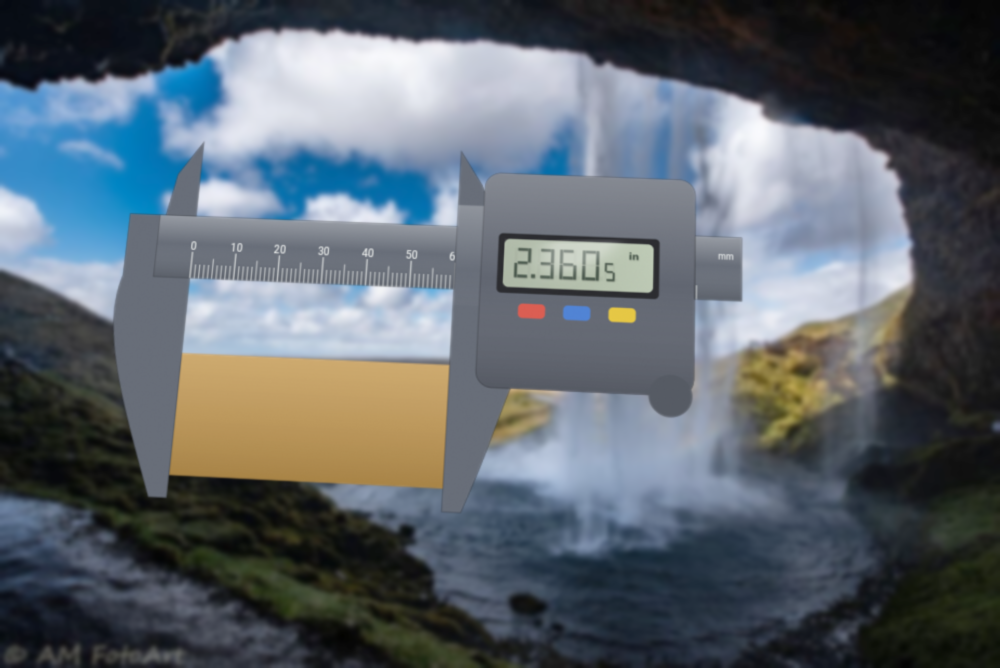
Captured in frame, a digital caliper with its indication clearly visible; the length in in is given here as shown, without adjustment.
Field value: 2.3605 in
